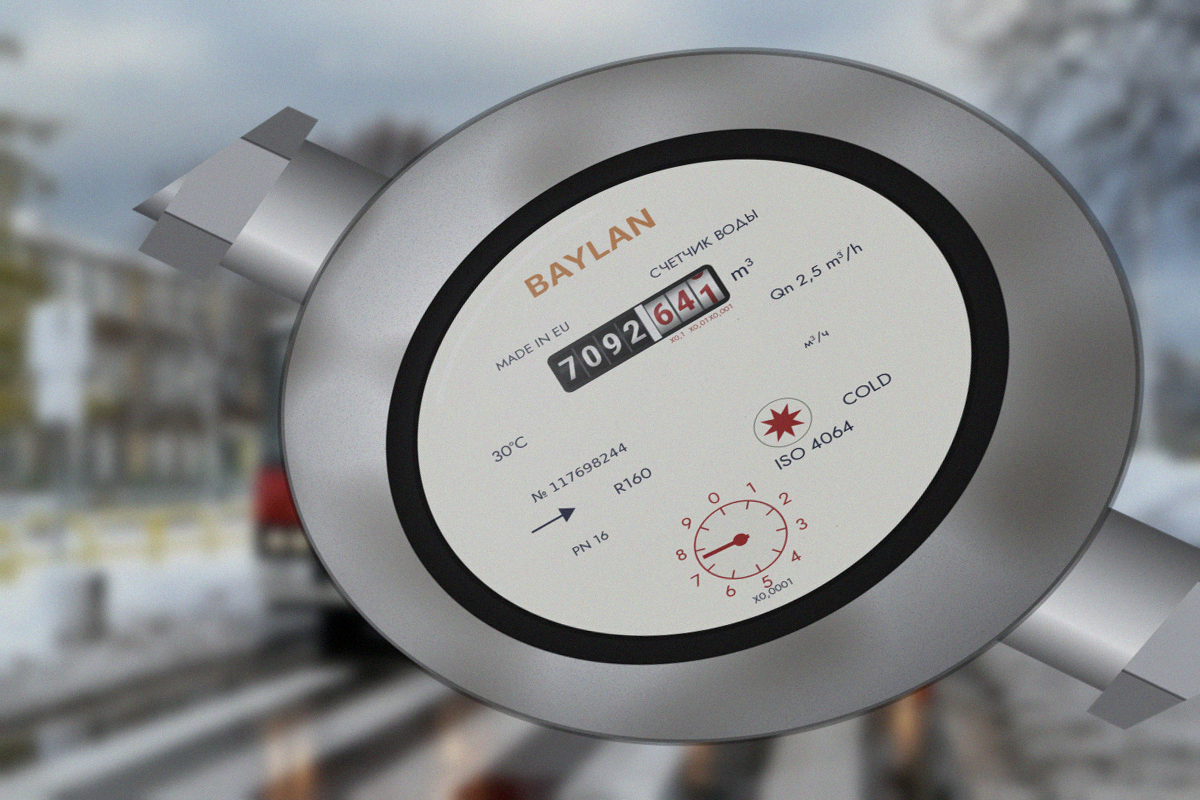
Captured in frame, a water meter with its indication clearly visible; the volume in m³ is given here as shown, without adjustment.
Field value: 7092.6407 m³
